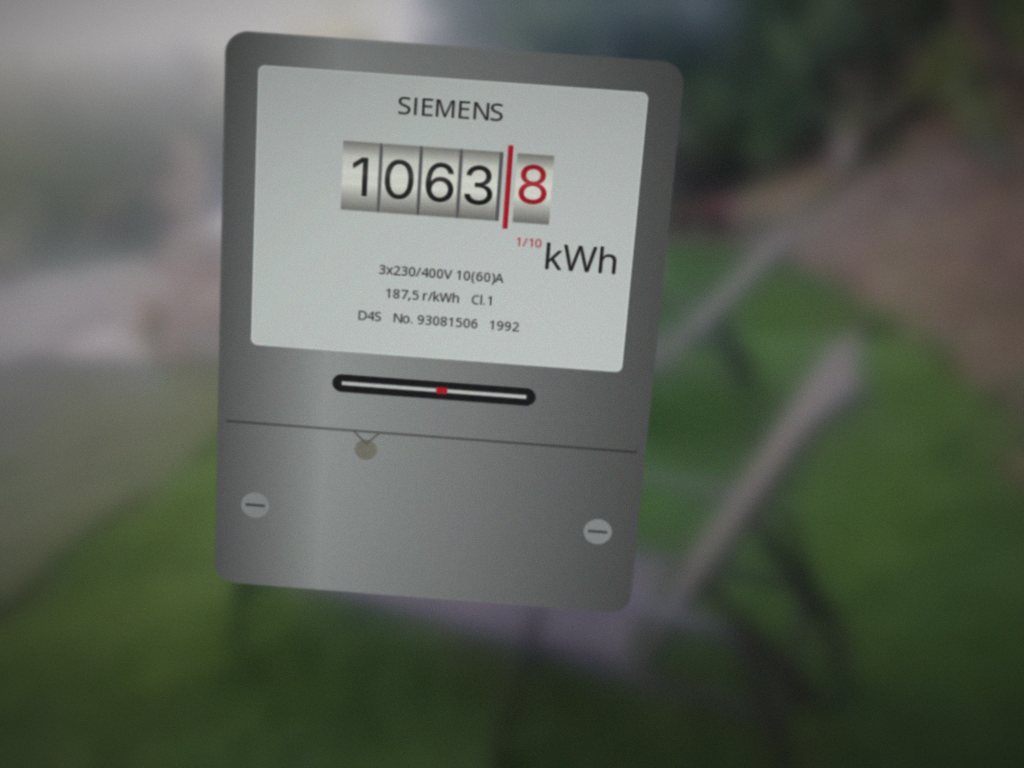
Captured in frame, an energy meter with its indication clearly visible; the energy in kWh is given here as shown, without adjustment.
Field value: 1063.8 kWh
